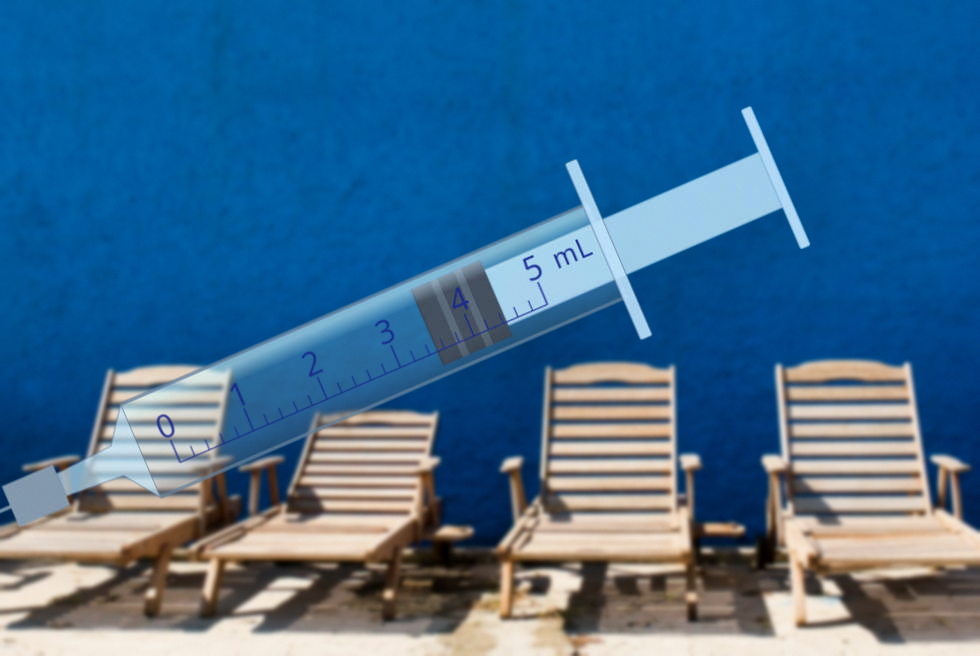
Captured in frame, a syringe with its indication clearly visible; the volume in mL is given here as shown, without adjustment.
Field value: 3.5 mL
